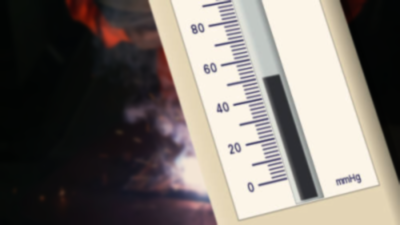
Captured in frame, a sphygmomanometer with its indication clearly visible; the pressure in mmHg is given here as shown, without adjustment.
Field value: 50 mmHg
